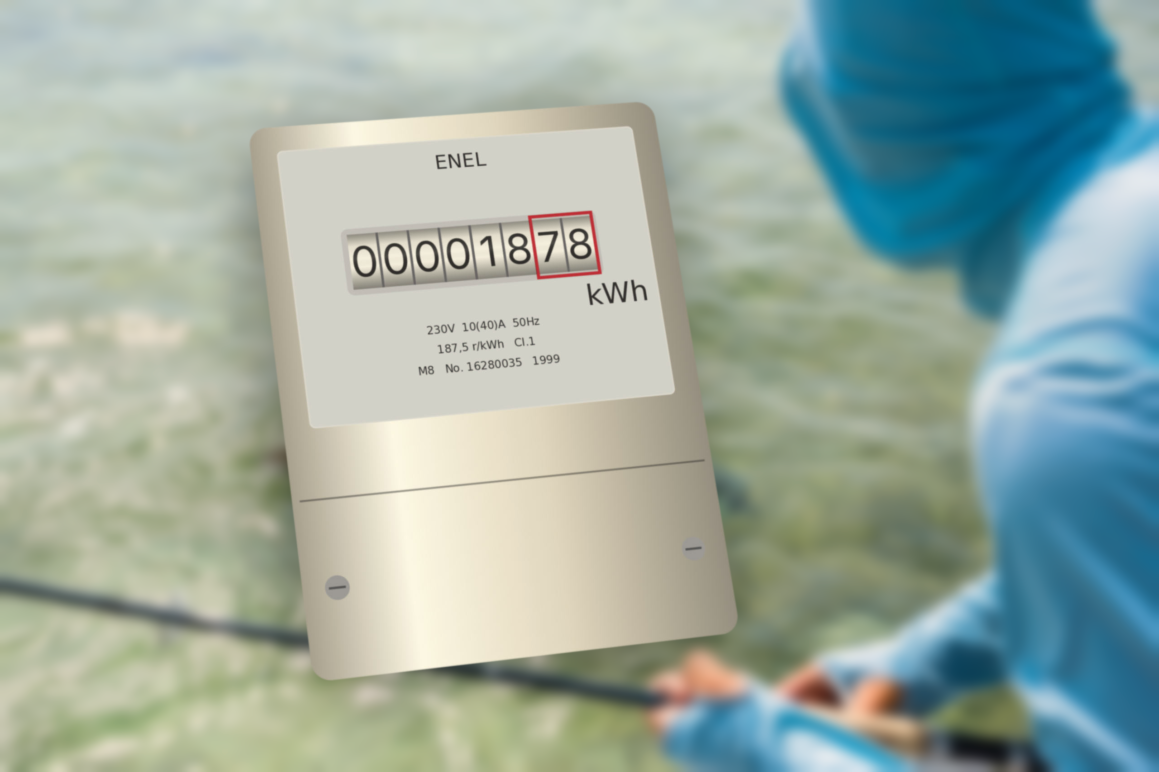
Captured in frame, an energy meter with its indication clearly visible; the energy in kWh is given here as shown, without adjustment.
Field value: 18.78 kWh
